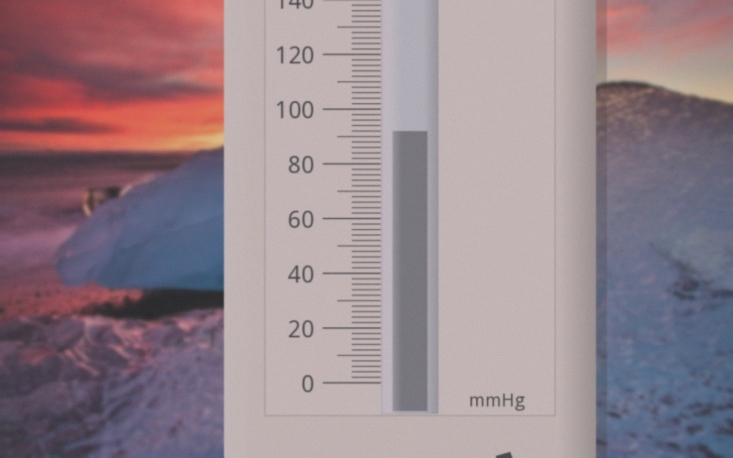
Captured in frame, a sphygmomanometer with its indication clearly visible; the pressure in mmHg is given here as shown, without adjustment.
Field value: 92 mmHg
